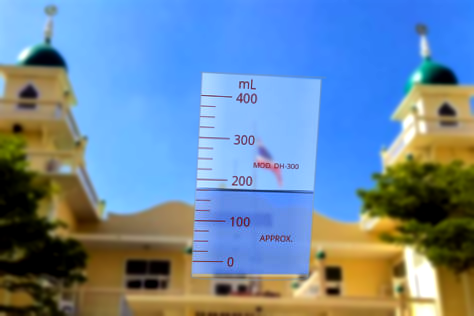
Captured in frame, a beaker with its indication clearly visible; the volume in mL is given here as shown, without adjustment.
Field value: 175 mL
